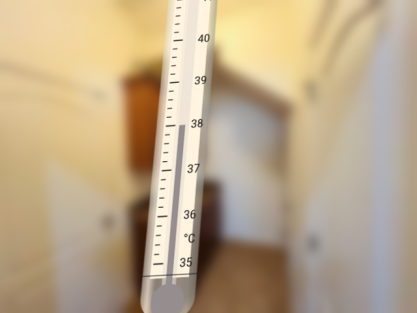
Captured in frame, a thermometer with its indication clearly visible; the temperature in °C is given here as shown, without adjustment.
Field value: 38 °C
